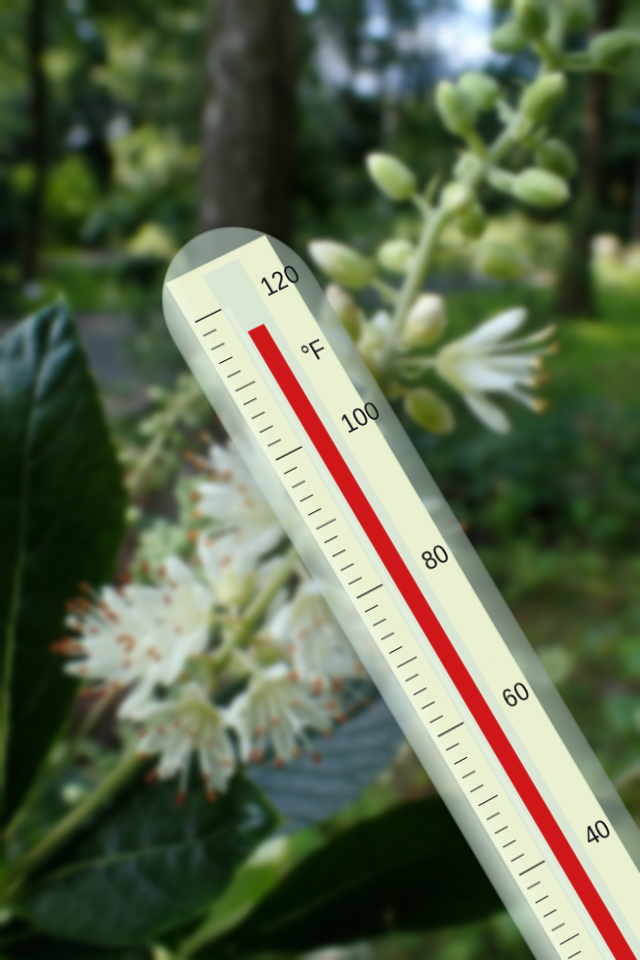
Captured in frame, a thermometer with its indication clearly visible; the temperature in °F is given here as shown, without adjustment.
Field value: 116 °F
